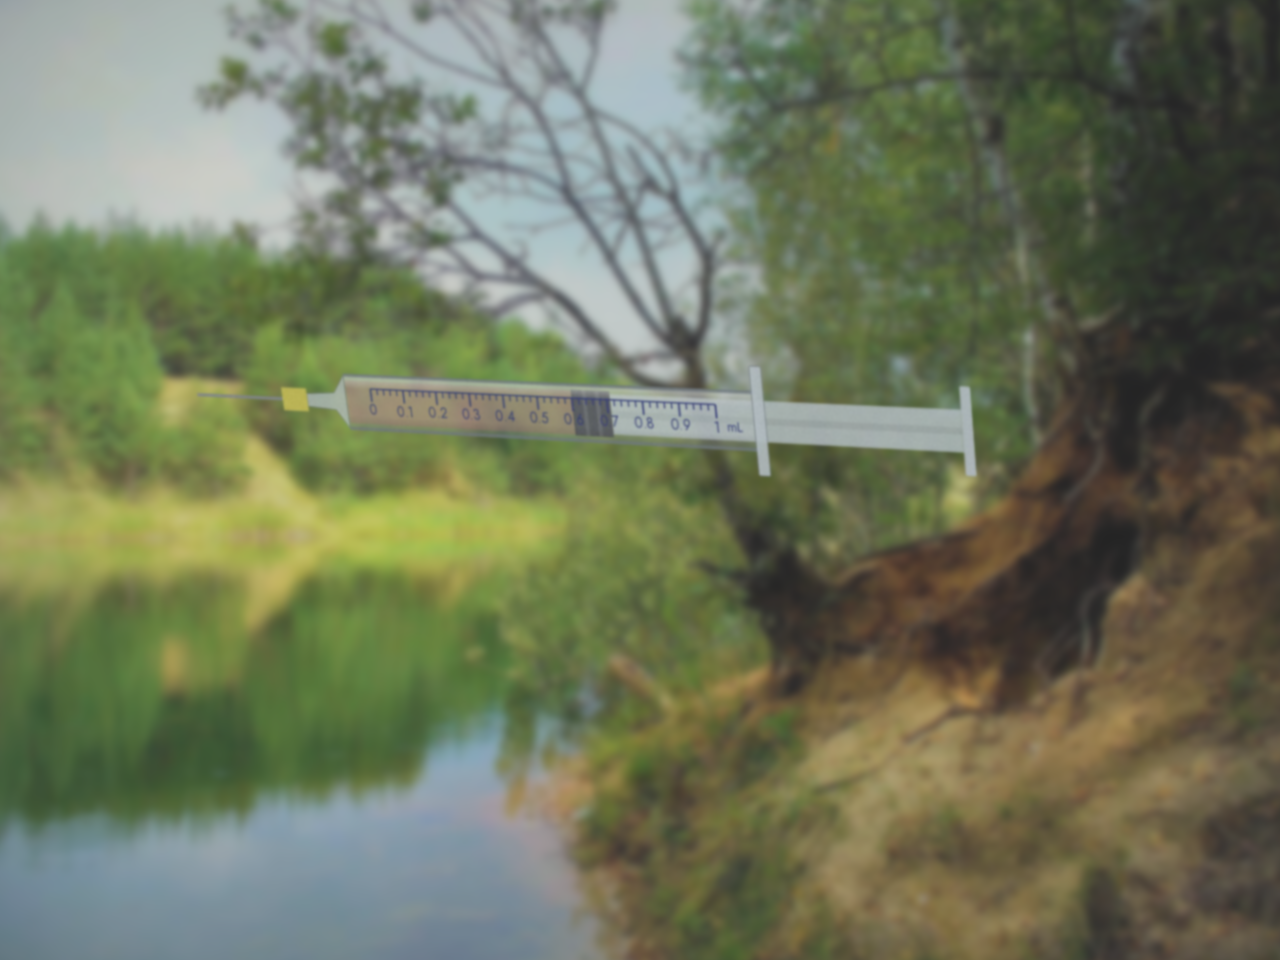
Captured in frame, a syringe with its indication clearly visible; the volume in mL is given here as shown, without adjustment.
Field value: 0.6 mL
